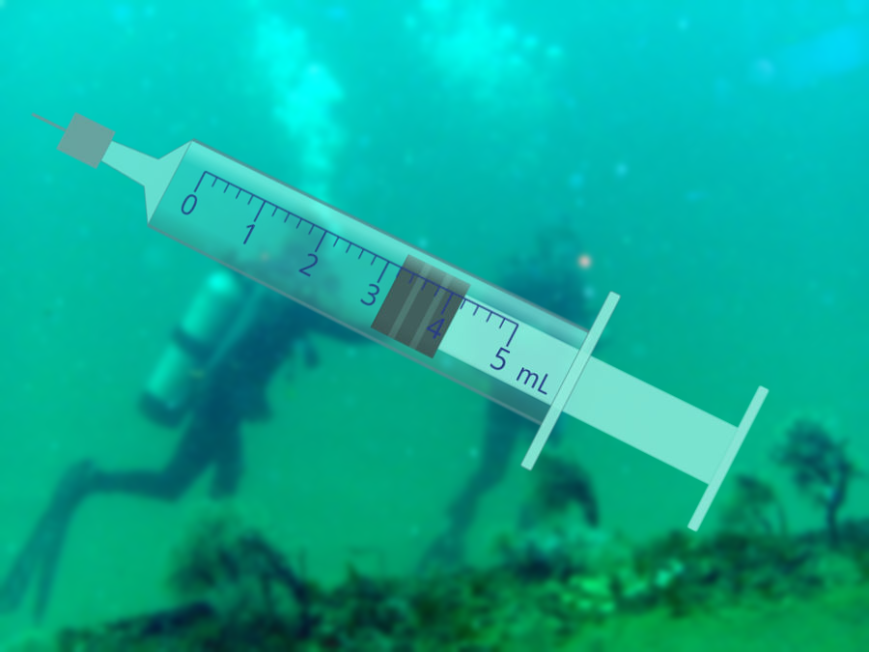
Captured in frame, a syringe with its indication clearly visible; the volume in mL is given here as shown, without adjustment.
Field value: 3.2 mL
